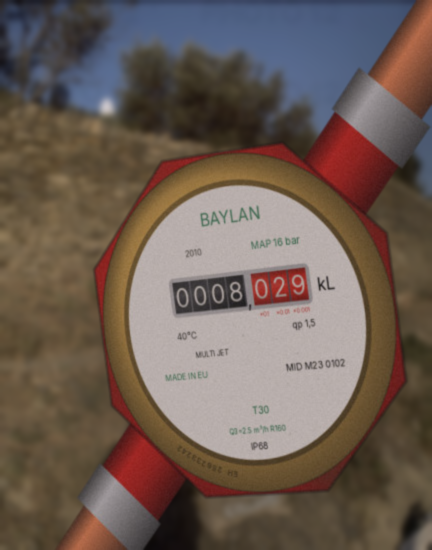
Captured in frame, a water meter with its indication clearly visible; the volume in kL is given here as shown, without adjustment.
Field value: 8.029 kL
